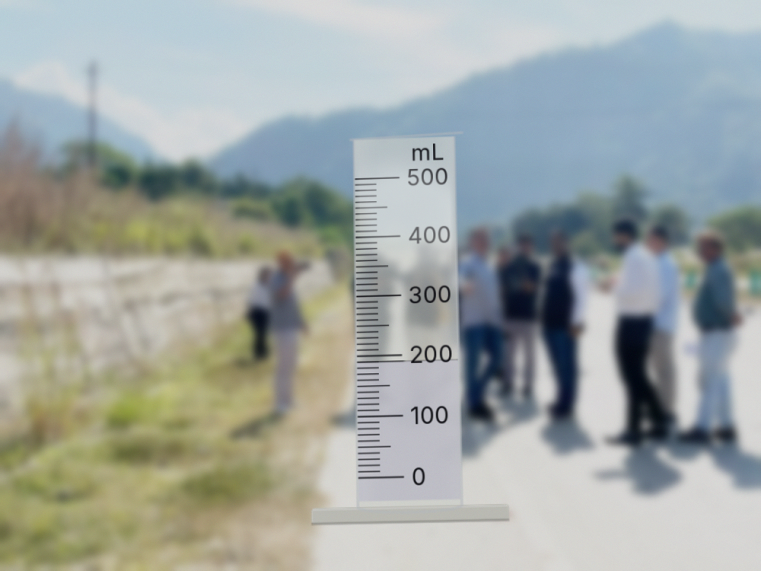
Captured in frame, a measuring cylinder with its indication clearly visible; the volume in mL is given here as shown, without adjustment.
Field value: 190 mL
